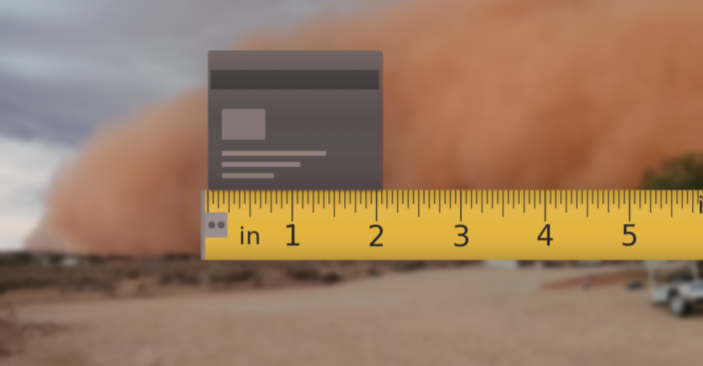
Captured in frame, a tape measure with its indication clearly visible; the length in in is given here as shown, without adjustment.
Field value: 2.0625 in
